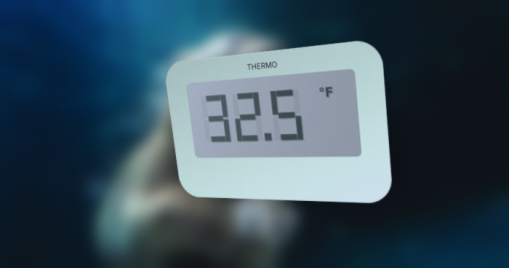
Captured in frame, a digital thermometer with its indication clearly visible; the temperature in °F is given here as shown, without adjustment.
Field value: 32.5 °F
